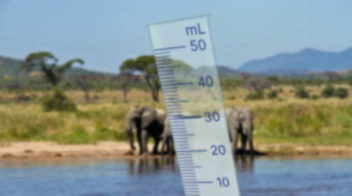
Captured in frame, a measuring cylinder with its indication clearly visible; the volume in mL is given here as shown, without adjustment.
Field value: 30 mL
